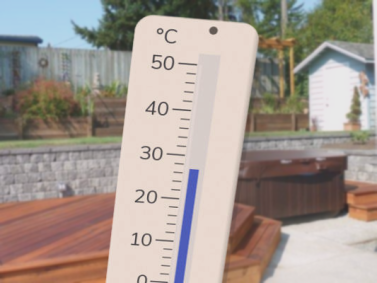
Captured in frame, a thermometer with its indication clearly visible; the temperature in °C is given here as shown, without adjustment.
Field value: 27 °C
